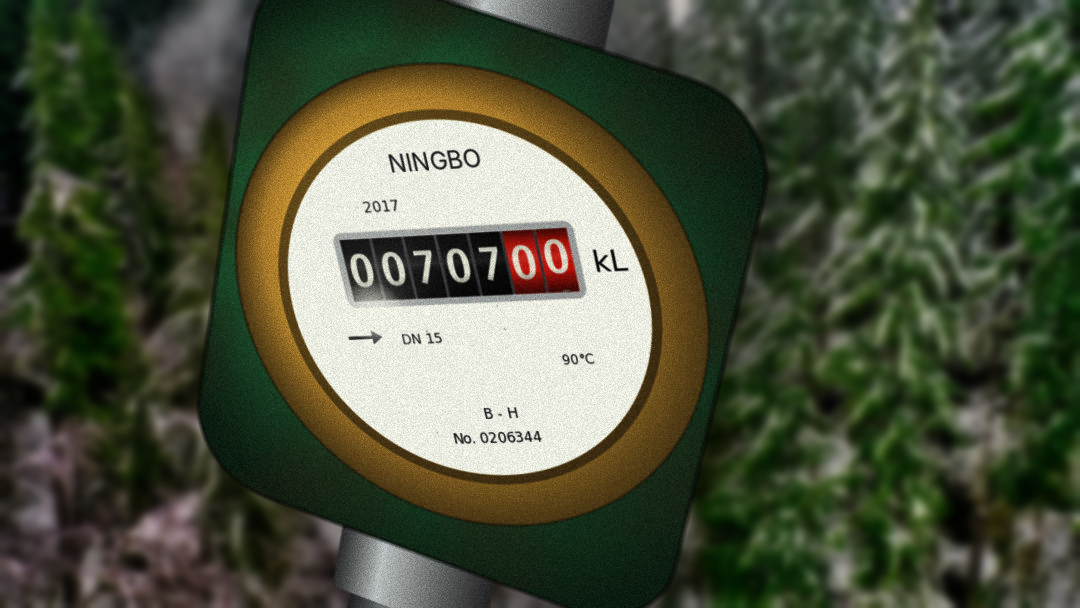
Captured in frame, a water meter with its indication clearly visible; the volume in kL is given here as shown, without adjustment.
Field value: 707.00 kL
